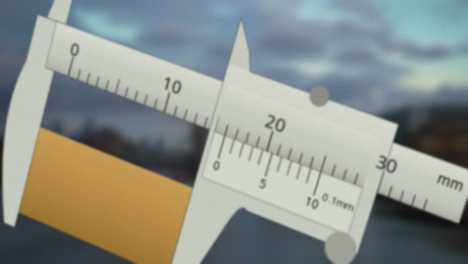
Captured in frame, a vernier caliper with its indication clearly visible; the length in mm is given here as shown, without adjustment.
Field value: 16.0 mm
